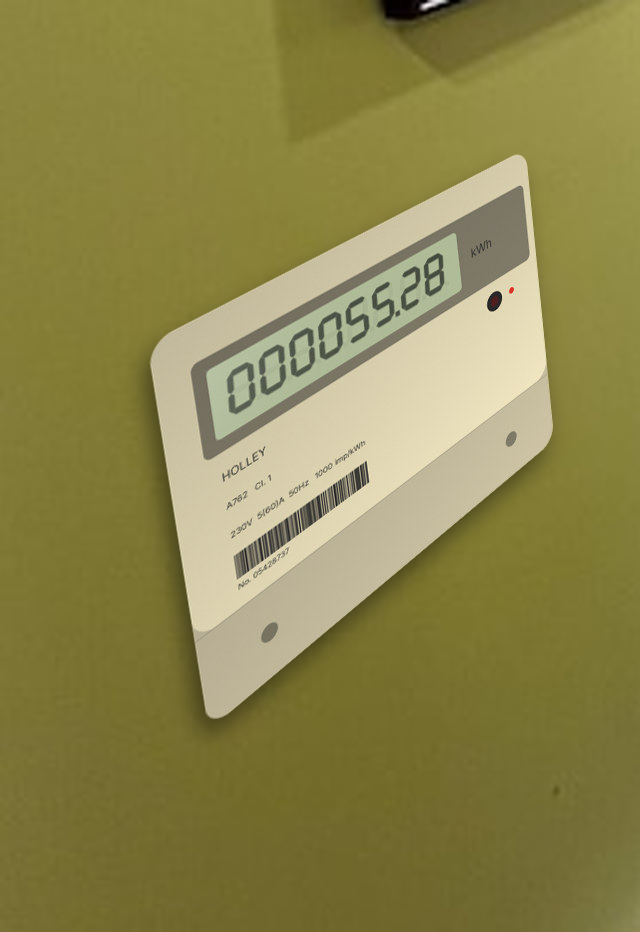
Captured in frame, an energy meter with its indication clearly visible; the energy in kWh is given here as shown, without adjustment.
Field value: 55.28 kWh
